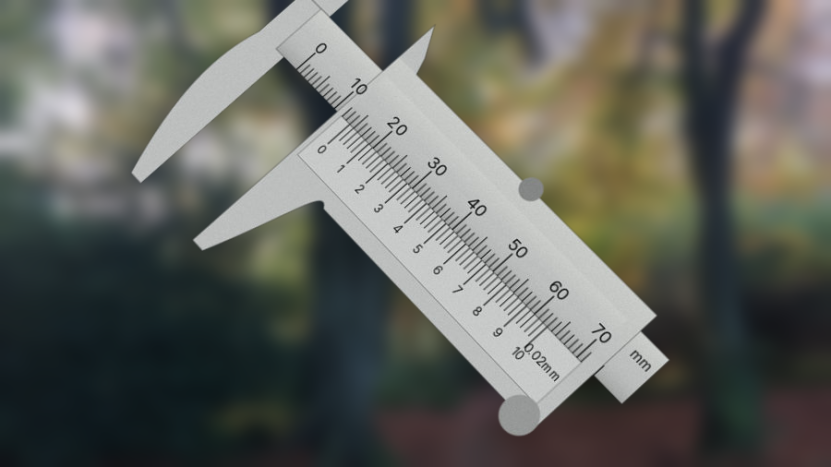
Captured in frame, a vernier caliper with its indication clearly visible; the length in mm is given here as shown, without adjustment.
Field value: 14.0 mm
